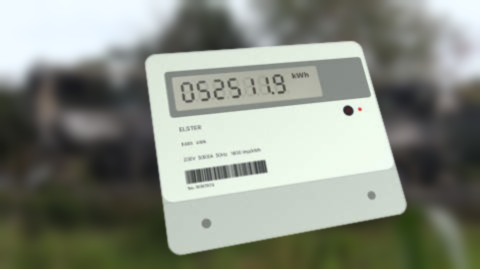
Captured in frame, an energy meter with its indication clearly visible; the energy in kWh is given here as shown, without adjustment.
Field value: 52511.9 kWh
